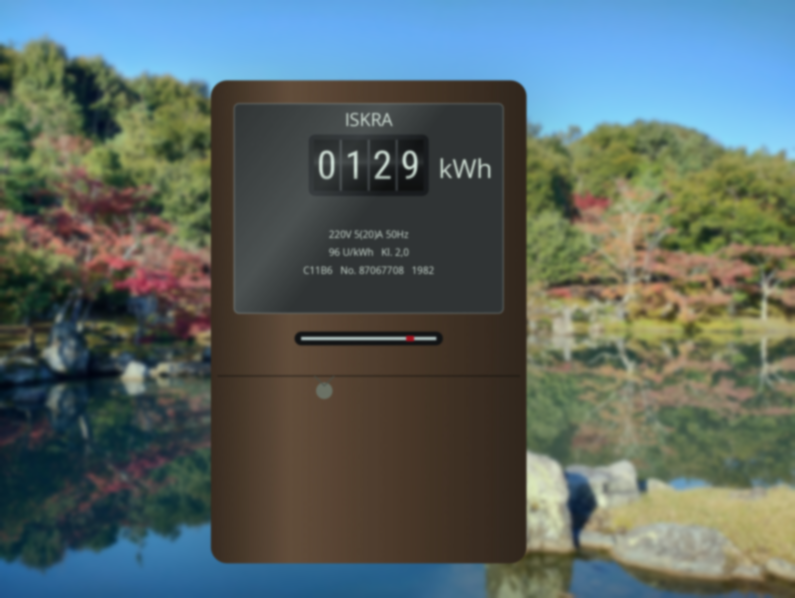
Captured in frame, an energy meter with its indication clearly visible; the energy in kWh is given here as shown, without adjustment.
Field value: 129 kWh
